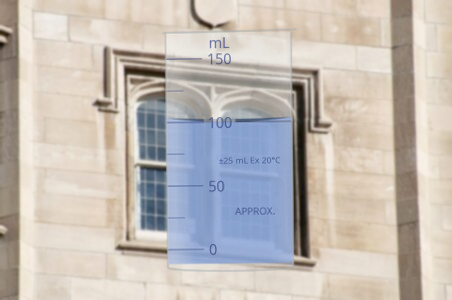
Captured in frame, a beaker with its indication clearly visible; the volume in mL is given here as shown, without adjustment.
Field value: 100 mL
